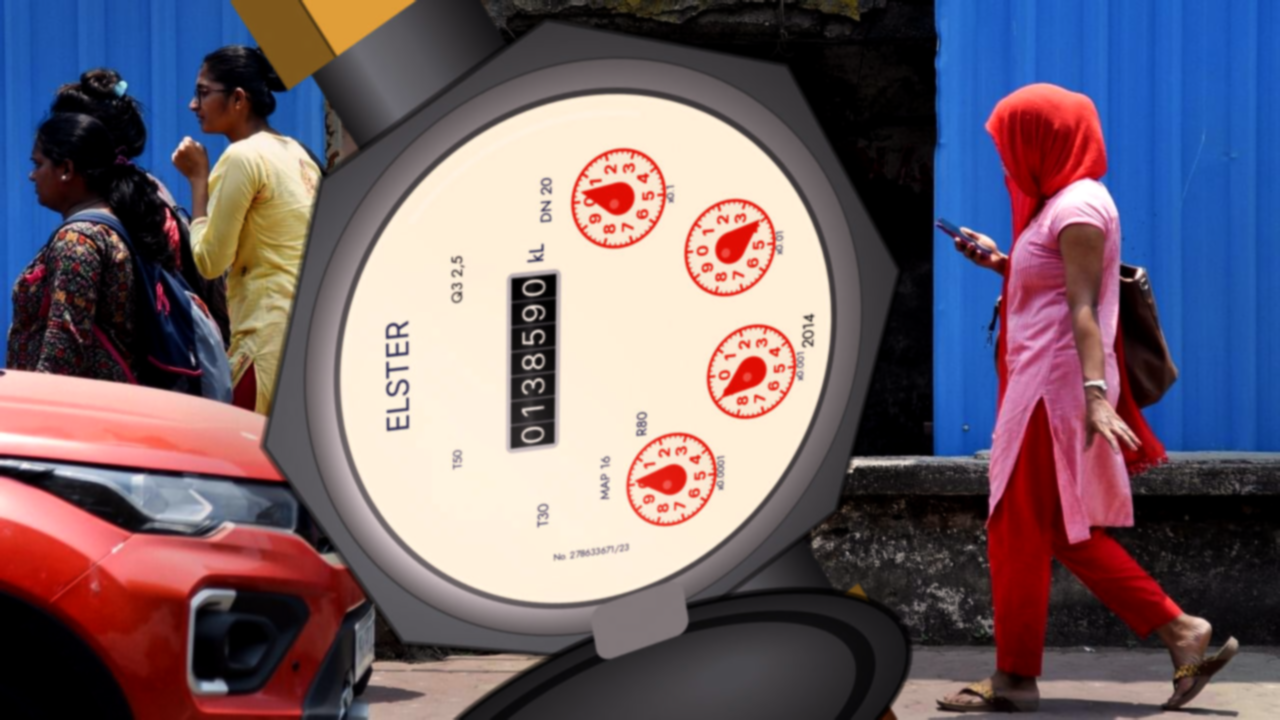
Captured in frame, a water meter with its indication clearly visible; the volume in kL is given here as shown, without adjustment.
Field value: 138590.0390 kL
